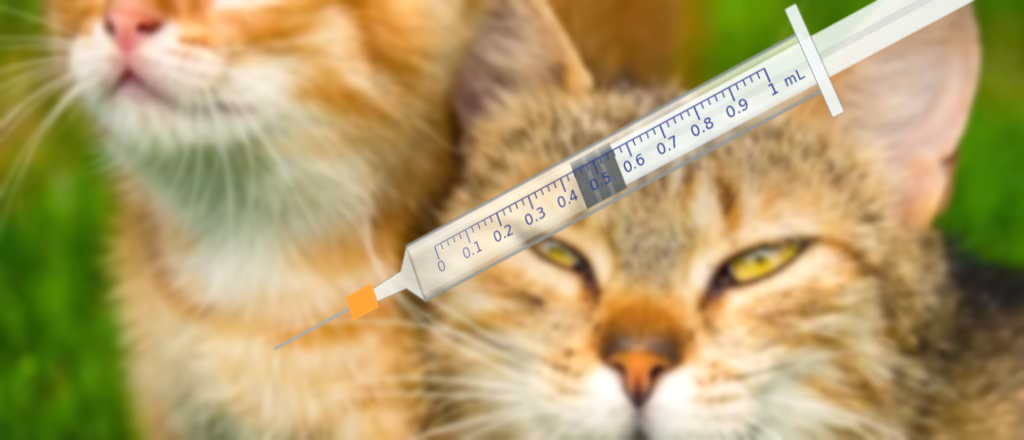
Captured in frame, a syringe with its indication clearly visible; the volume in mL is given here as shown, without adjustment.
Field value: 0.44 mL
